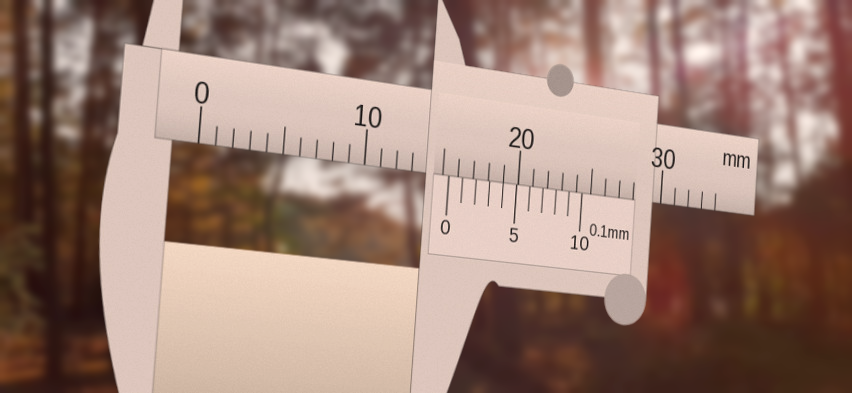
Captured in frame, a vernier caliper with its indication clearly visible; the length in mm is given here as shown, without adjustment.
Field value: 15.4 mm
